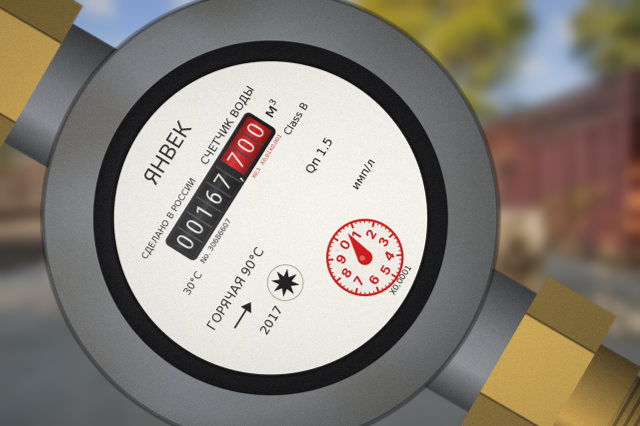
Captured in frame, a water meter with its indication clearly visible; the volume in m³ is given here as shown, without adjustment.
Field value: 167.7000 m³
